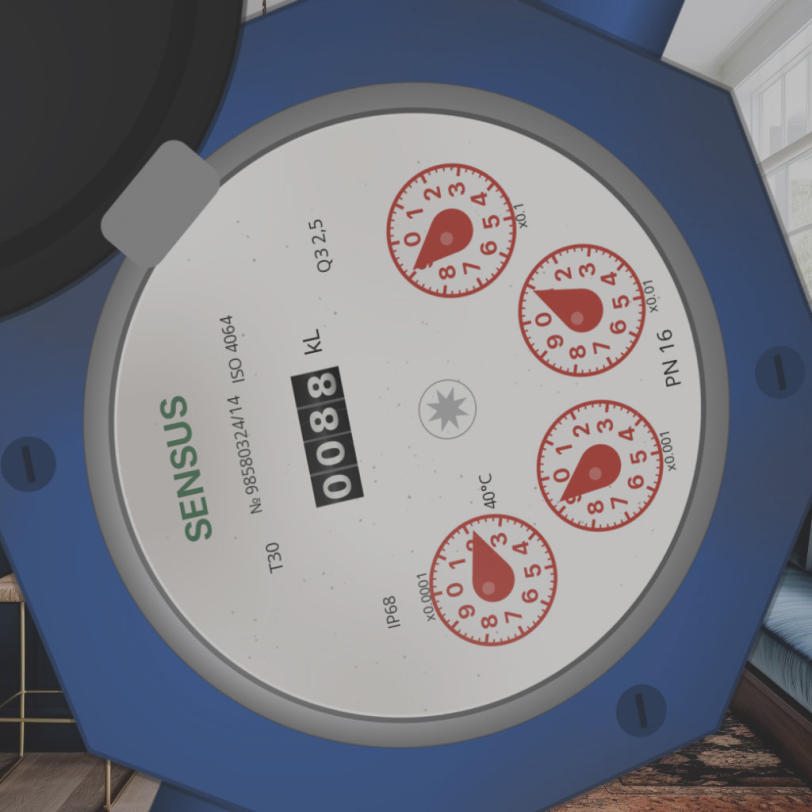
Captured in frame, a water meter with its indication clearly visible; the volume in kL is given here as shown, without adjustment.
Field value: 87.9092 kL
